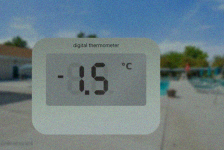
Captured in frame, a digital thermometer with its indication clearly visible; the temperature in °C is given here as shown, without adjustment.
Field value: -1.5 °C
